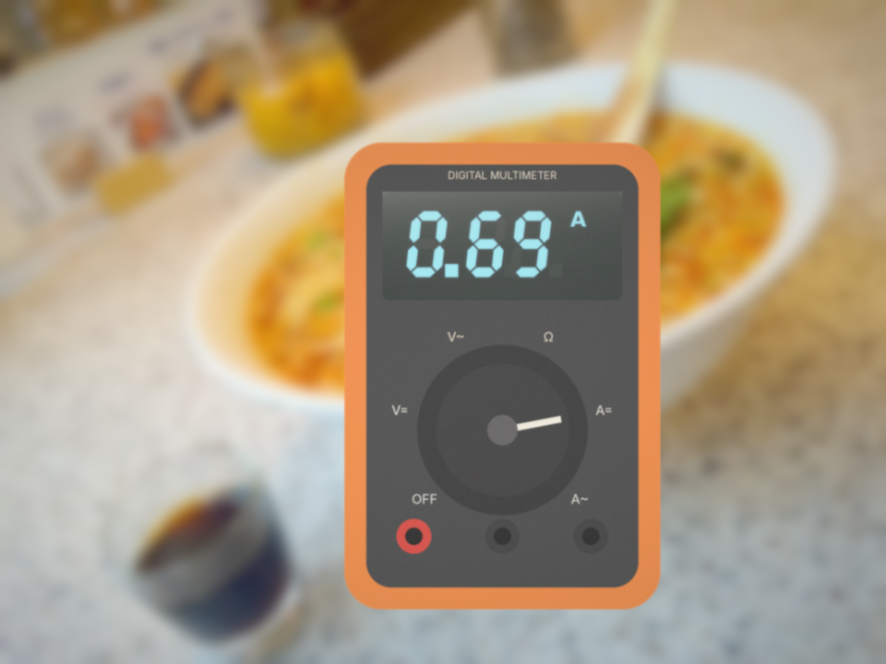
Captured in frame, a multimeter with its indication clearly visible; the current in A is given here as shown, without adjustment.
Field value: 0.69 A
